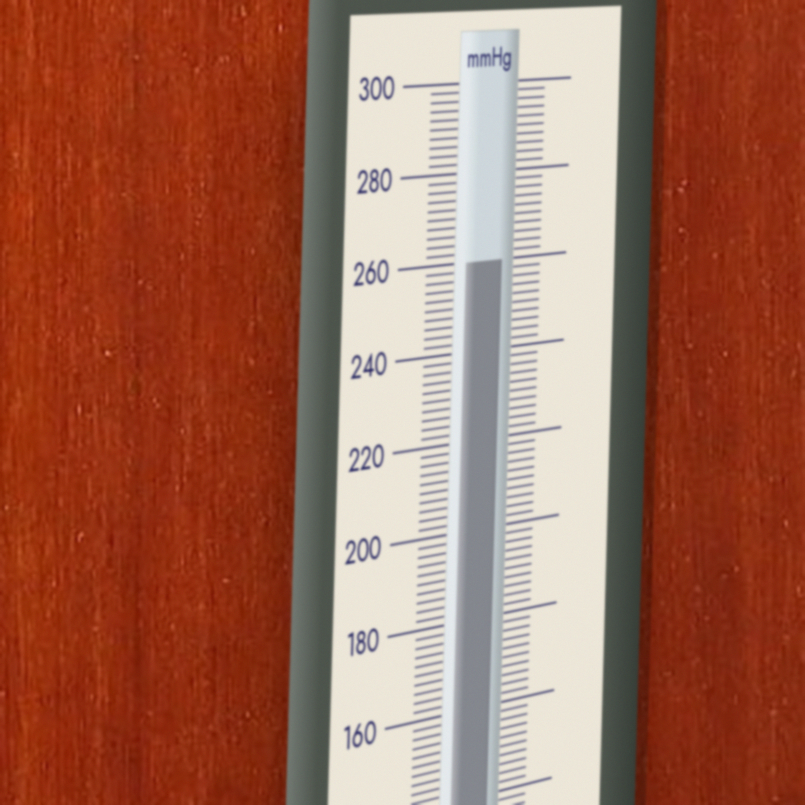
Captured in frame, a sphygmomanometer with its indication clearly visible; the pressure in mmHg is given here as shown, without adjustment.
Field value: 260 mmHg
